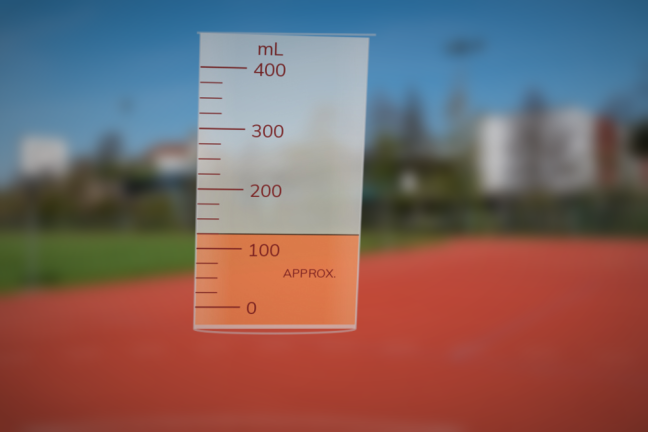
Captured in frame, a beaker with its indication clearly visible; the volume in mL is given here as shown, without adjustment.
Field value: 125 mL
